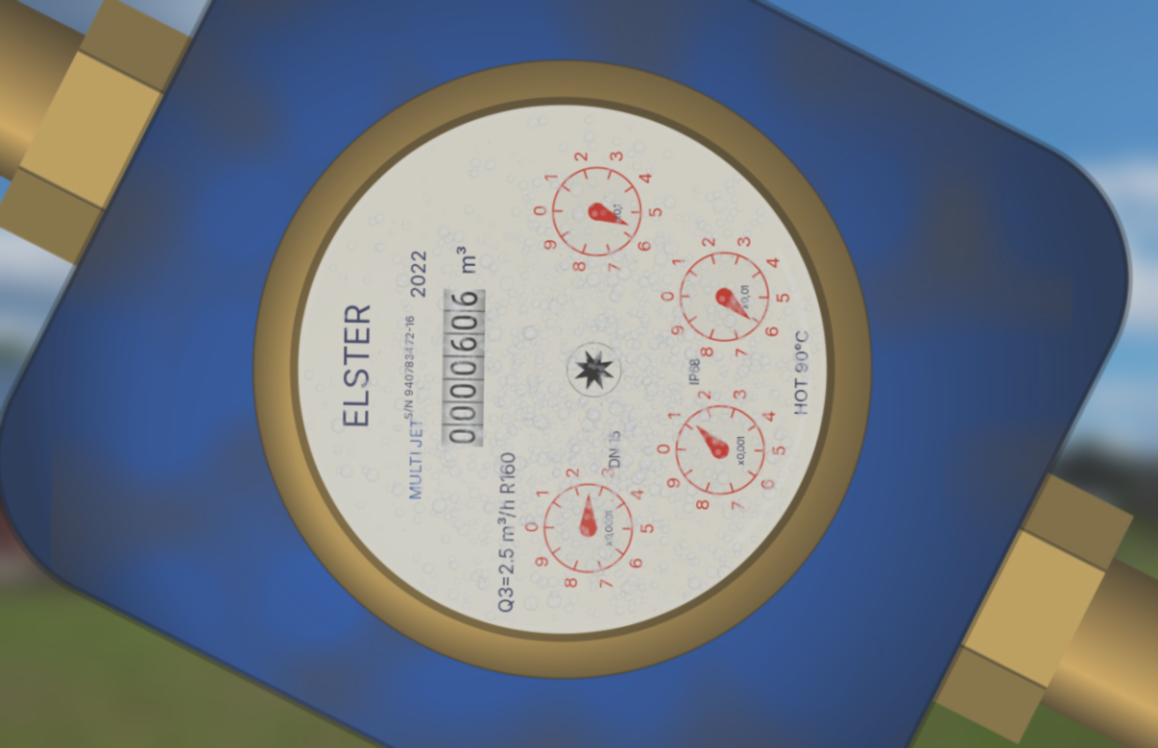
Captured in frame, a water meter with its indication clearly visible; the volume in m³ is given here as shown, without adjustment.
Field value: 606.5612 m³
